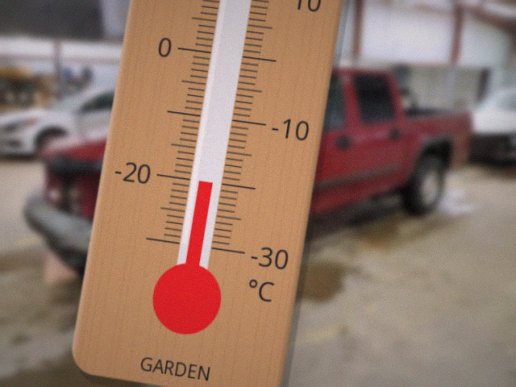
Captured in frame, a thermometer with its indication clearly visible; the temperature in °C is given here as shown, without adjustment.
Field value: -20 °C
